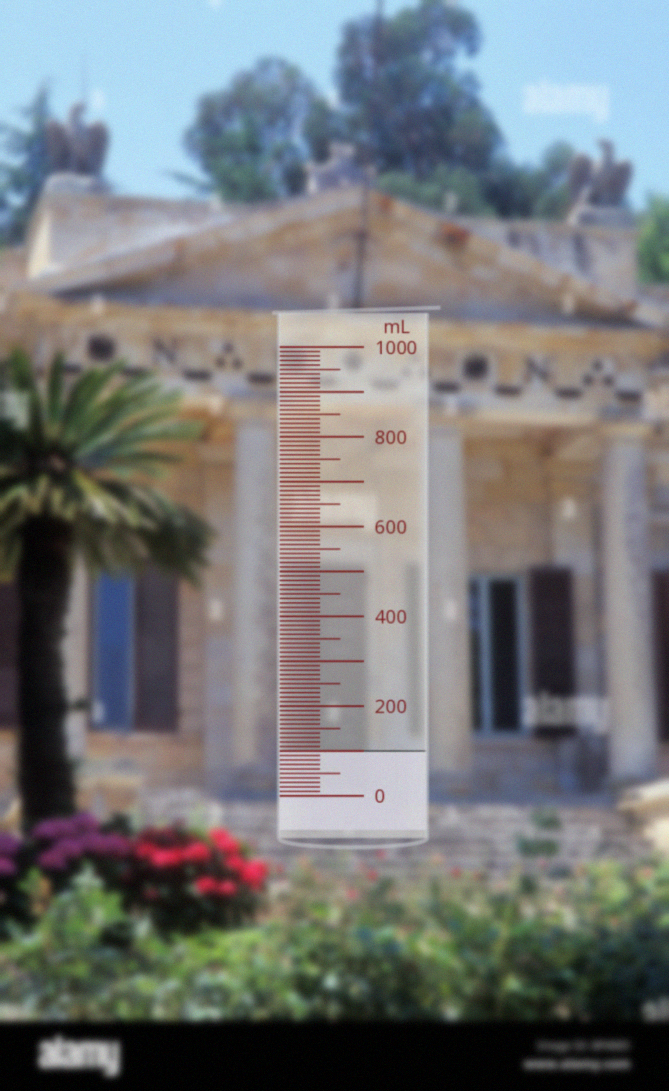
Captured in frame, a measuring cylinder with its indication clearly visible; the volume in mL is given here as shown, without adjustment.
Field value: 100 mL
